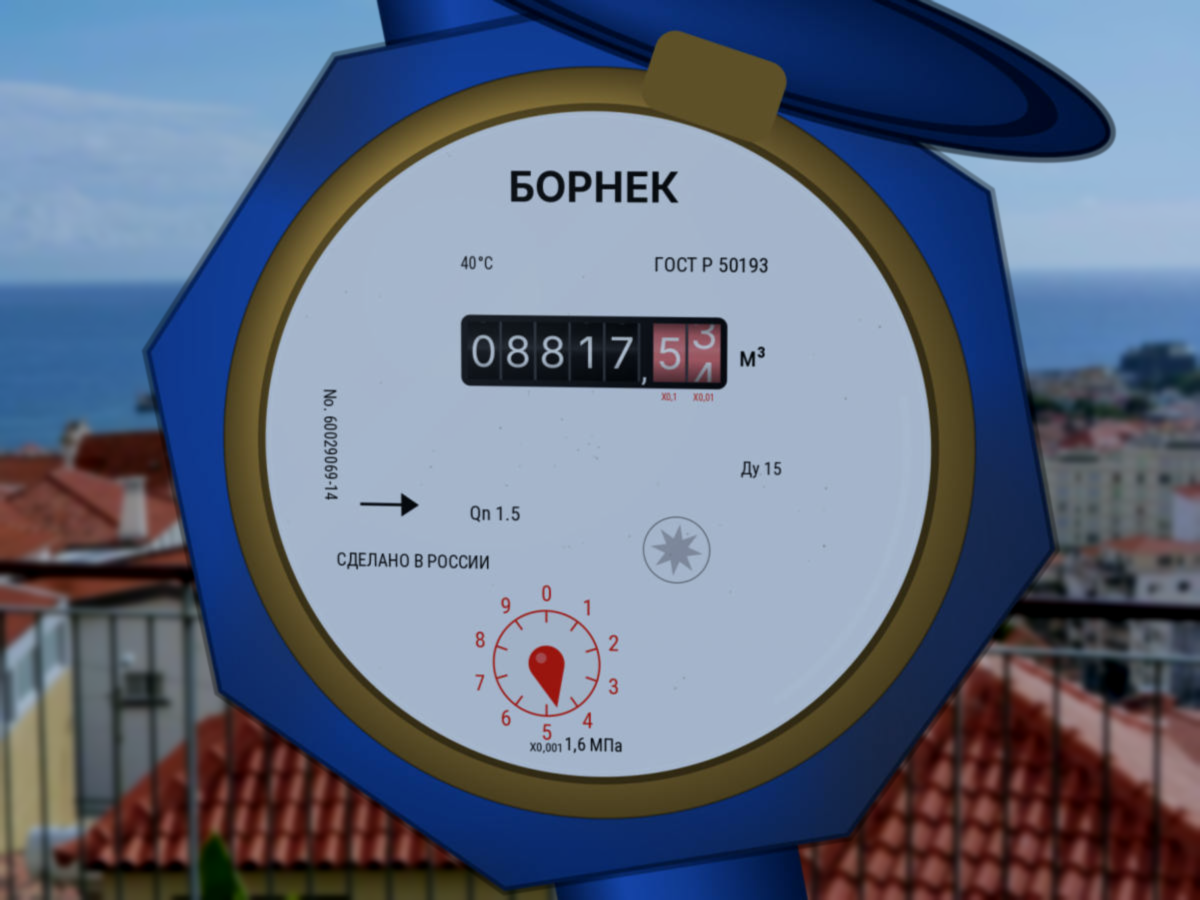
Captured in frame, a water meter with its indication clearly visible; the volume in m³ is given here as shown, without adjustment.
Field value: 8817.534 m³
